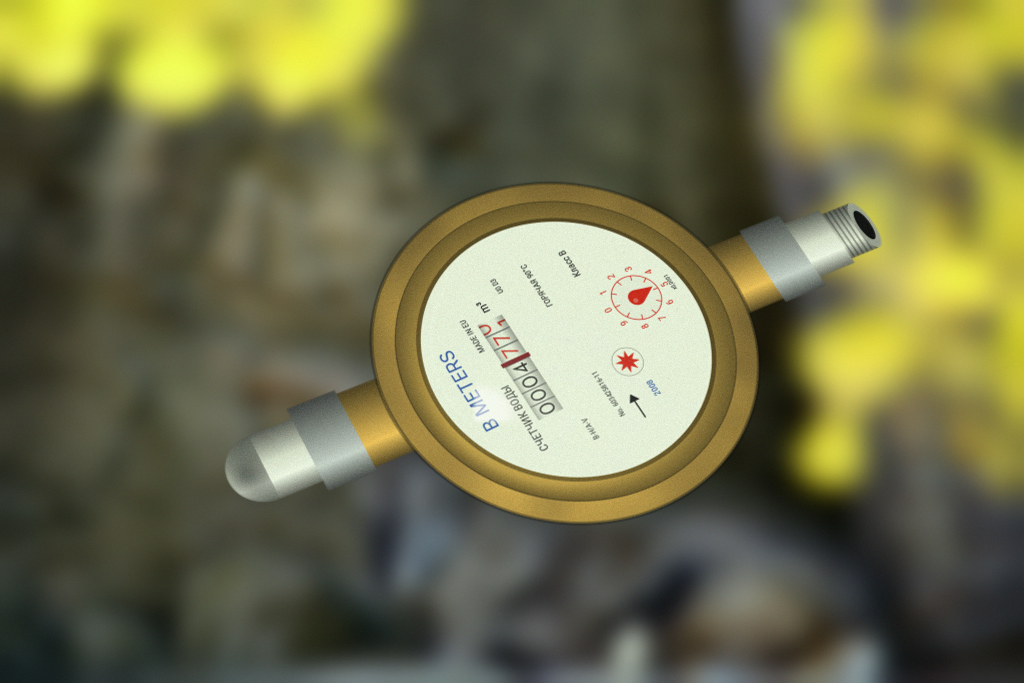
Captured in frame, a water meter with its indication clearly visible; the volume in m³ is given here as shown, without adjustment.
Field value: 4.7704 m³
